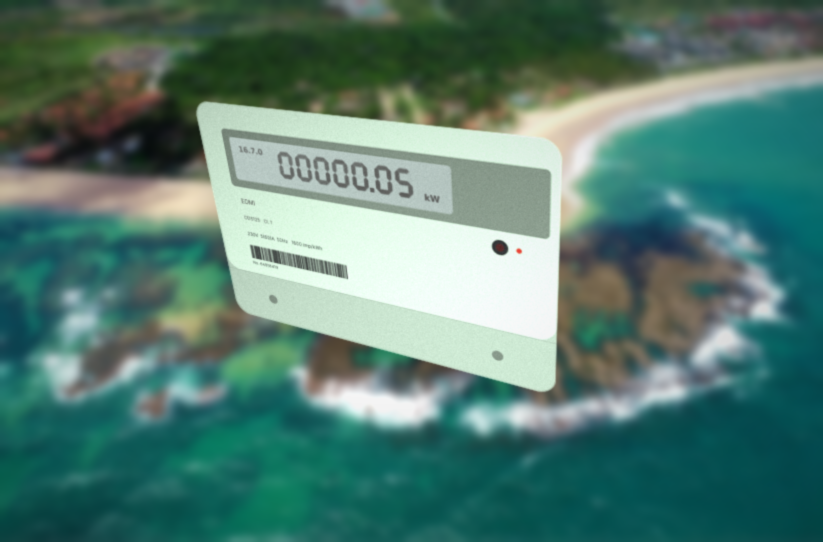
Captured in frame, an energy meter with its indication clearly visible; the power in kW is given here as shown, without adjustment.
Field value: 0.05 kW
